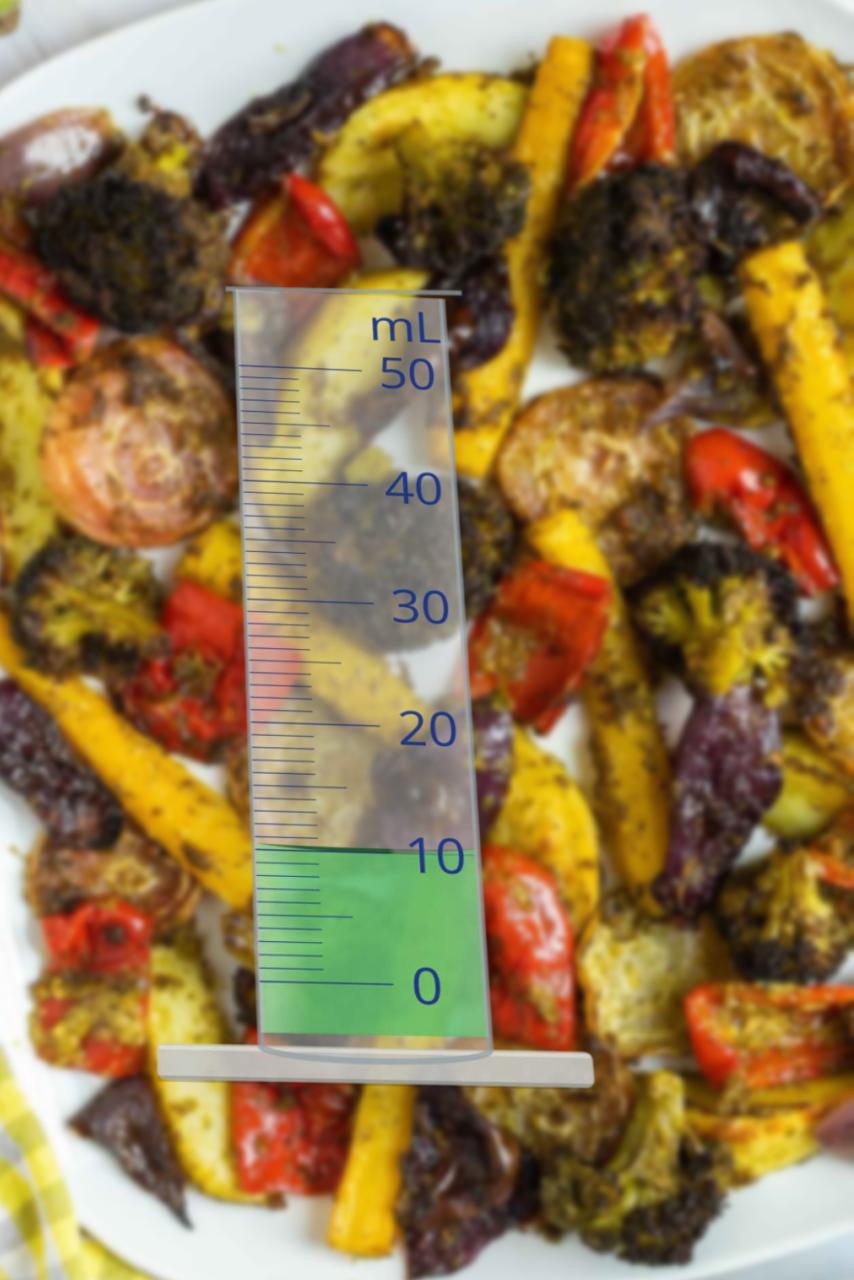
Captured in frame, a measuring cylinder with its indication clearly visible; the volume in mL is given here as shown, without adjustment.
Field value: 10 mL
